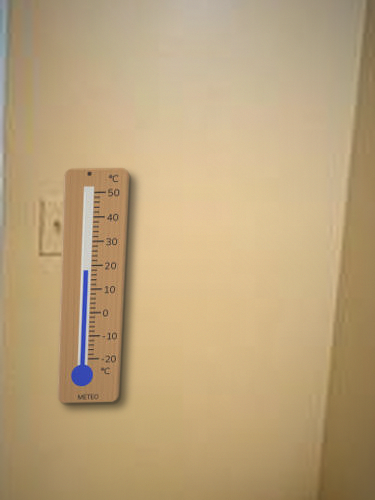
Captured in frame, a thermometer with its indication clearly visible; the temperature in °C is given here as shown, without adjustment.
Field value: 18 °C
